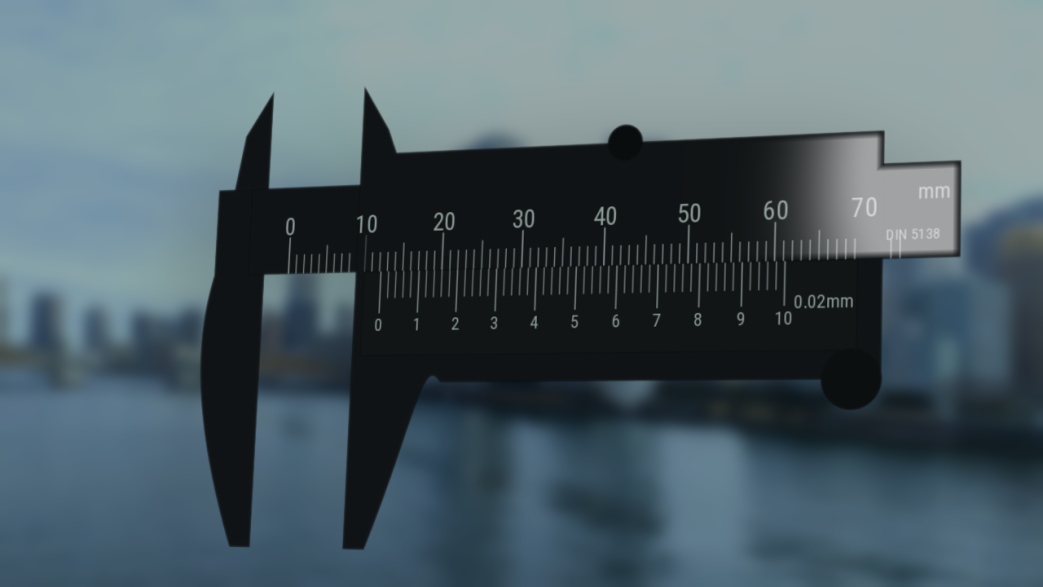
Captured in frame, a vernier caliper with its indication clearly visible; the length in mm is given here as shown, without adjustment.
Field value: 12.2 mm
